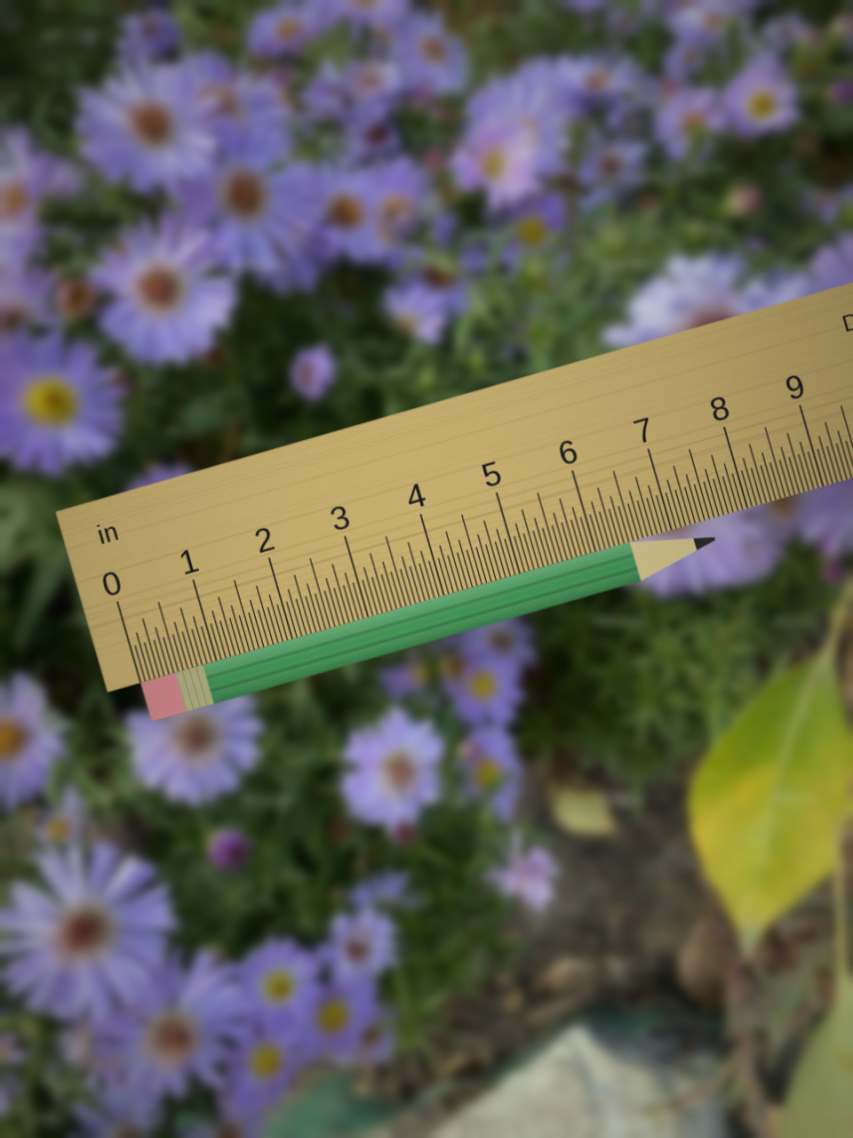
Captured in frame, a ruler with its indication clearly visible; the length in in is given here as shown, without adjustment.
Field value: 7.5 in
